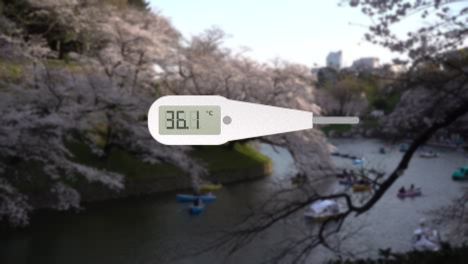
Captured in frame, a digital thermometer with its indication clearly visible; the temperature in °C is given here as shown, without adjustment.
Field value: 36.1 °C
